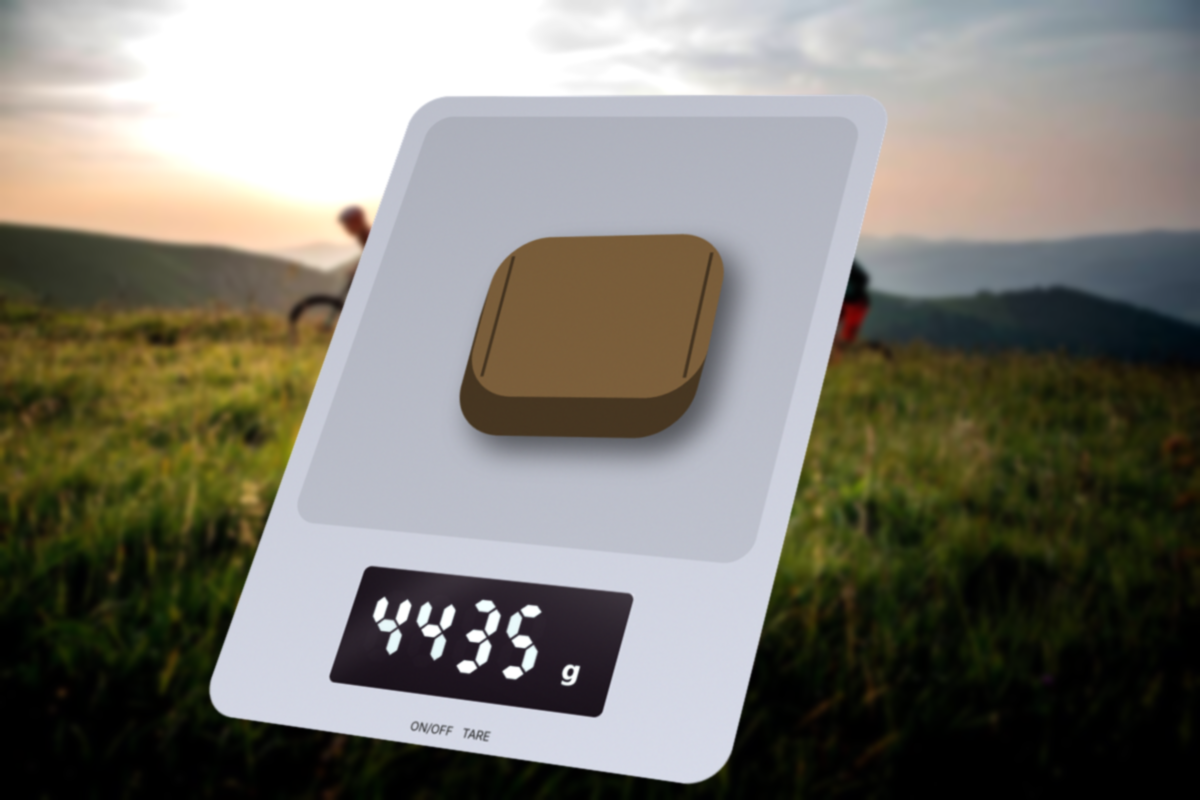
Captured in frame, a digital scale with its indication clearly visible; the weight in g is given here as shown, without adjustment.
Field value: 4435 g
